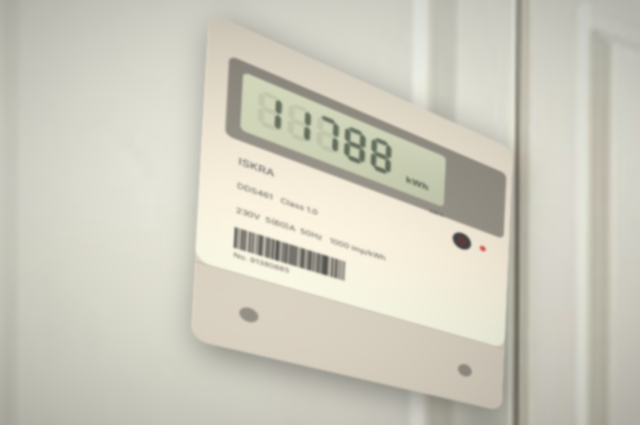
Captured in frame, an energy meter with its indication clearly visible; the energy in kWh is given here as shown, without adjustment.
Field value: 11788 kWh
